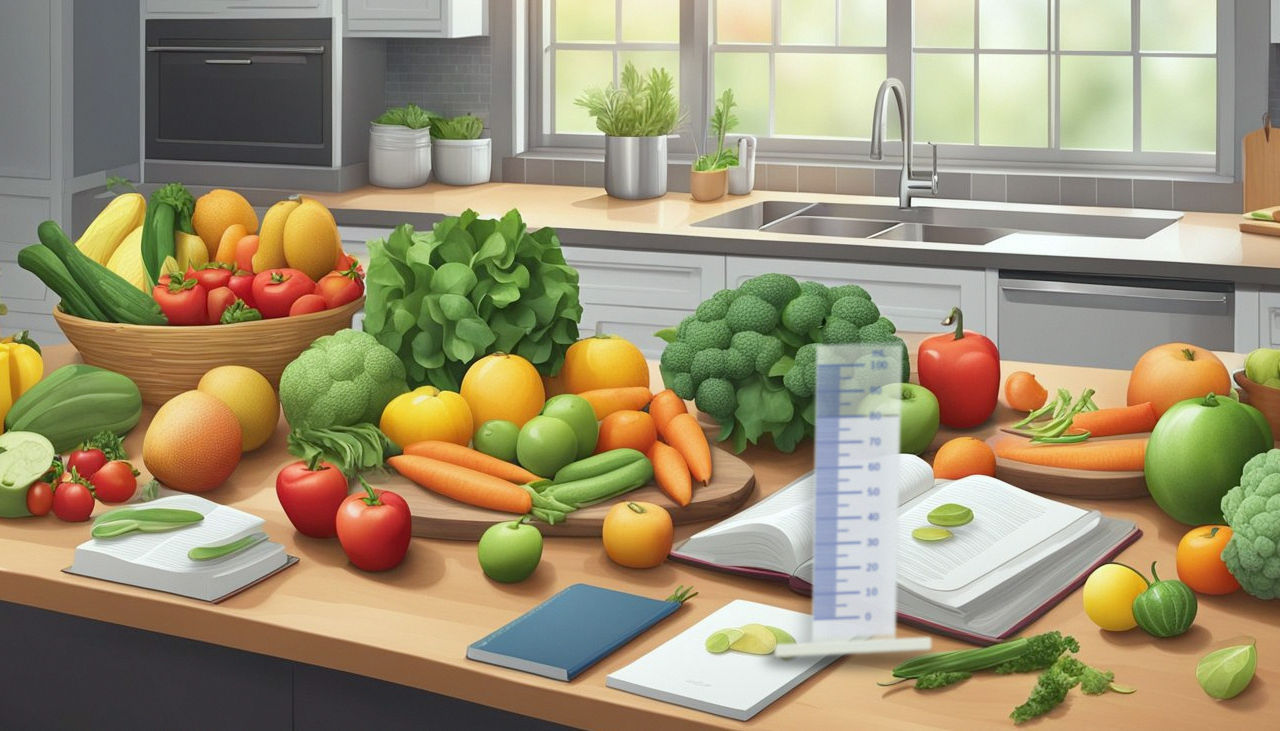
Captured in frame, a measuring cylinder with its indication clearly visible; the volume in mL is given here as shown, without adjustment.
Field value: 80 mL
